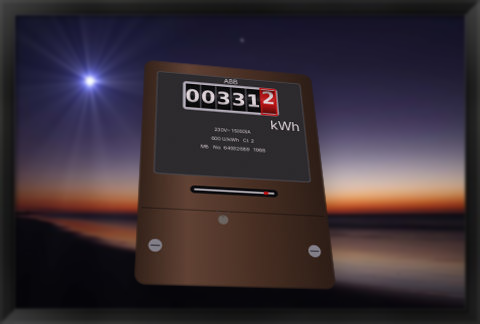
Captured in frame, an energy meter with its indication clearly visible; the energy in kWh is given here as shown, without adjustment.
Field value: 331.2 kWh
